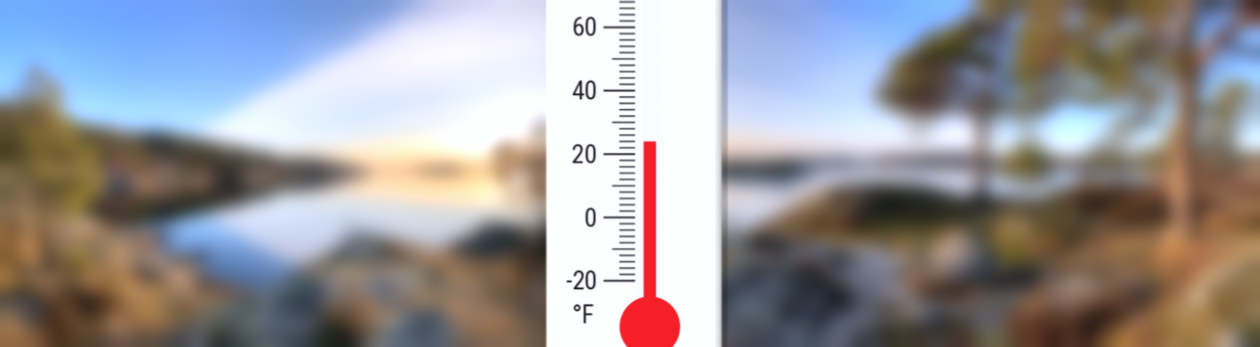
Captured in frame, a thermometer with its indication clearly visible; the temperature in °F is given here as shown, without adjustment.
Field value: 24 °F
